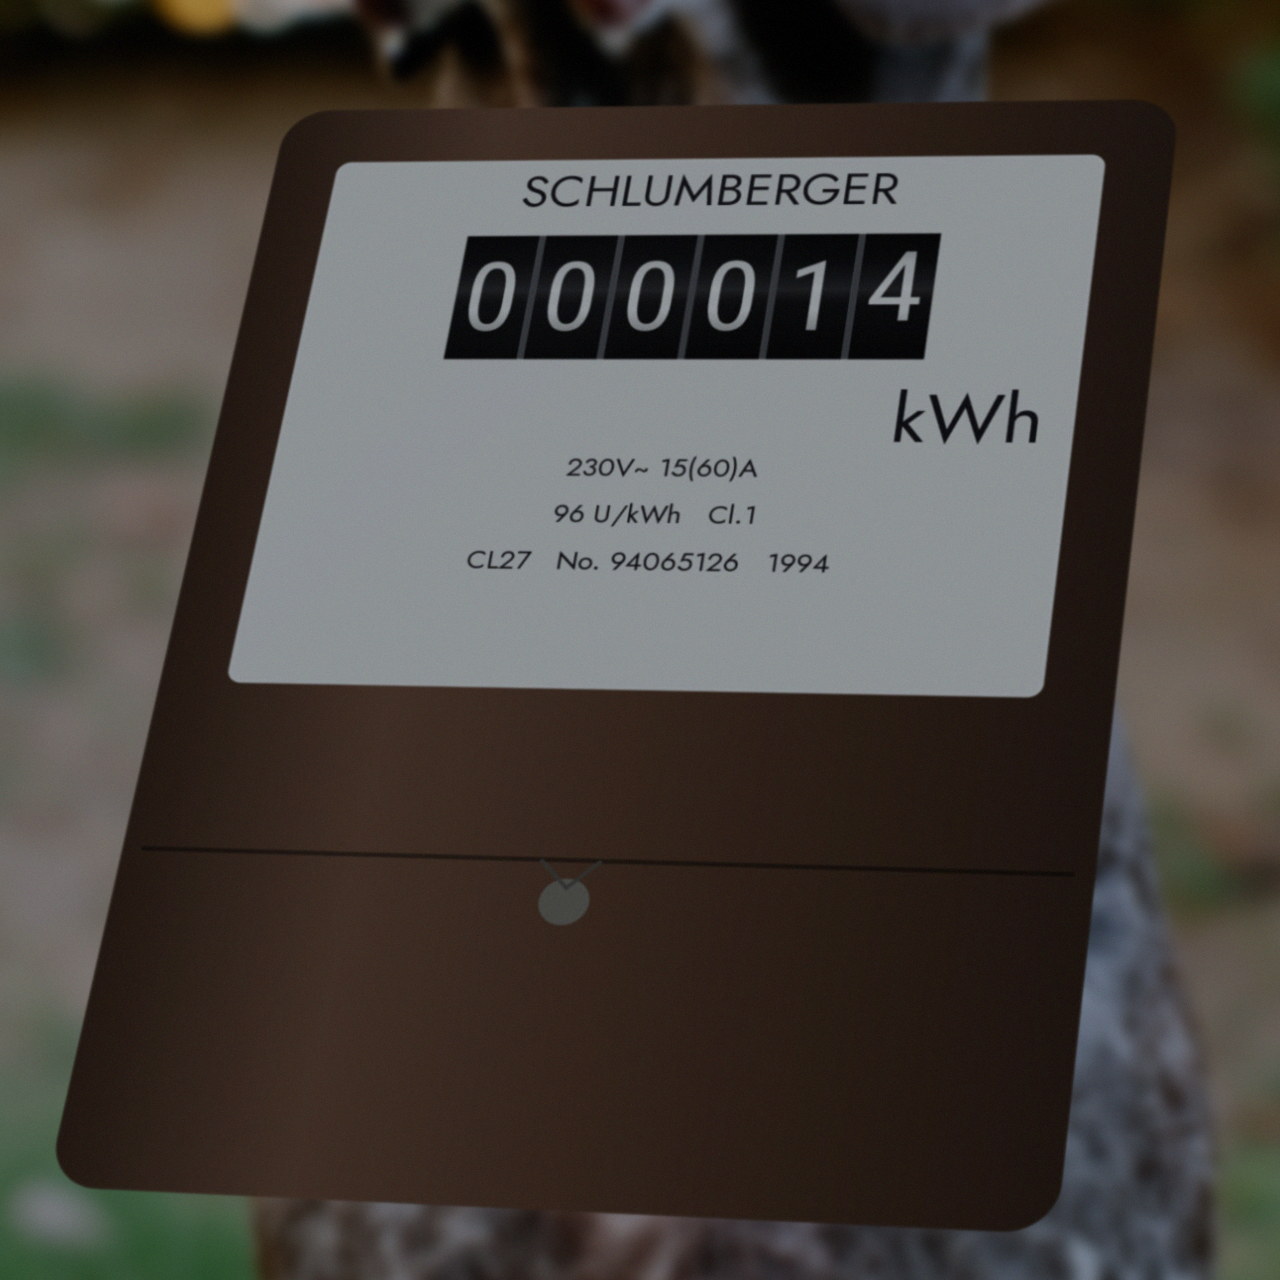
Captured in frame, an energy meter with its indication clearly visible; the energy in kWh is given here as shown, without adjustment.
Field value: 14 kWh
